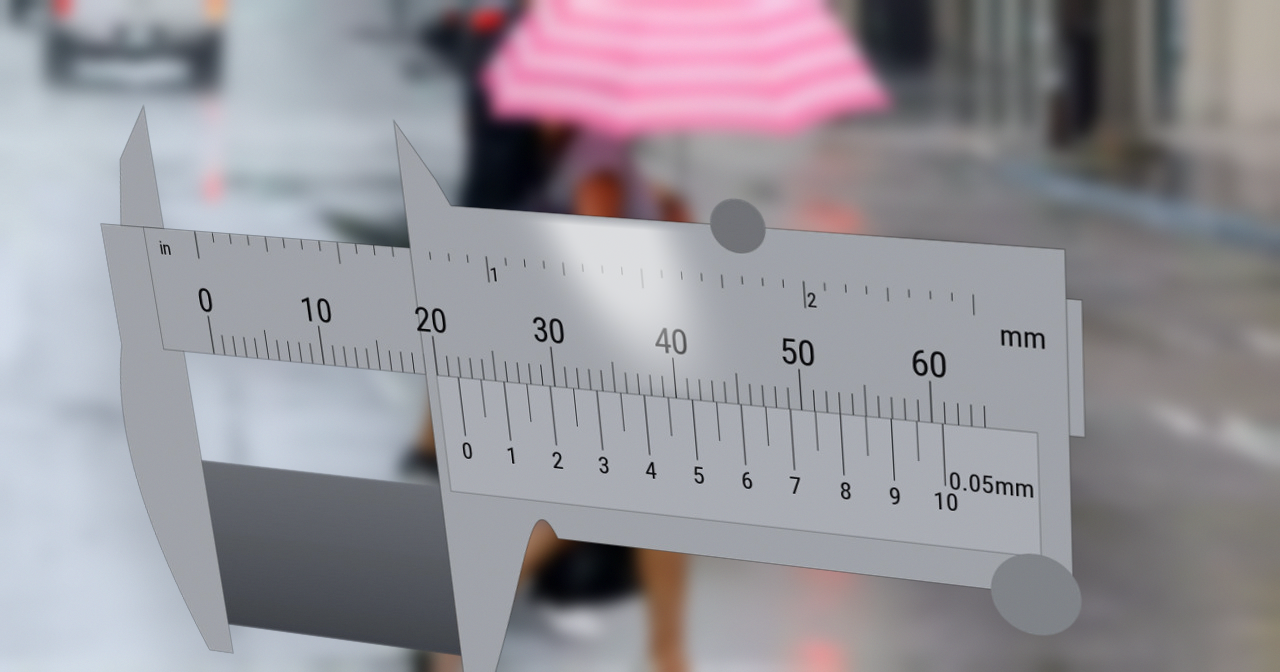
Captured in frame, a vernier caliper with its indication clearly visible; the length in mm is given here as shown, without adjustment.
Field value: 21.8 mm
